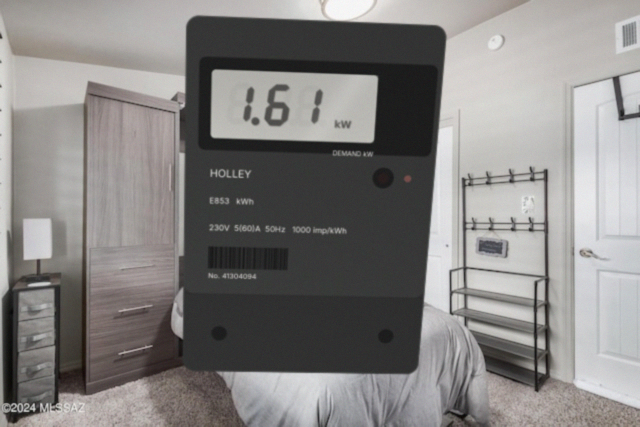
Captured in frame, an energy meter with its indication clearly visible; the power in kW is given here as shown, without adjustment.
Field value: 1.61 kW
